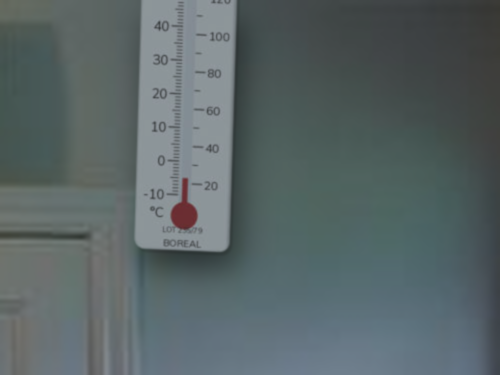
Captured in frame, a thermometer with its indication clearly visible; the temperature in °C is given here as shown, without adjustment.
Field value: -5 °C
